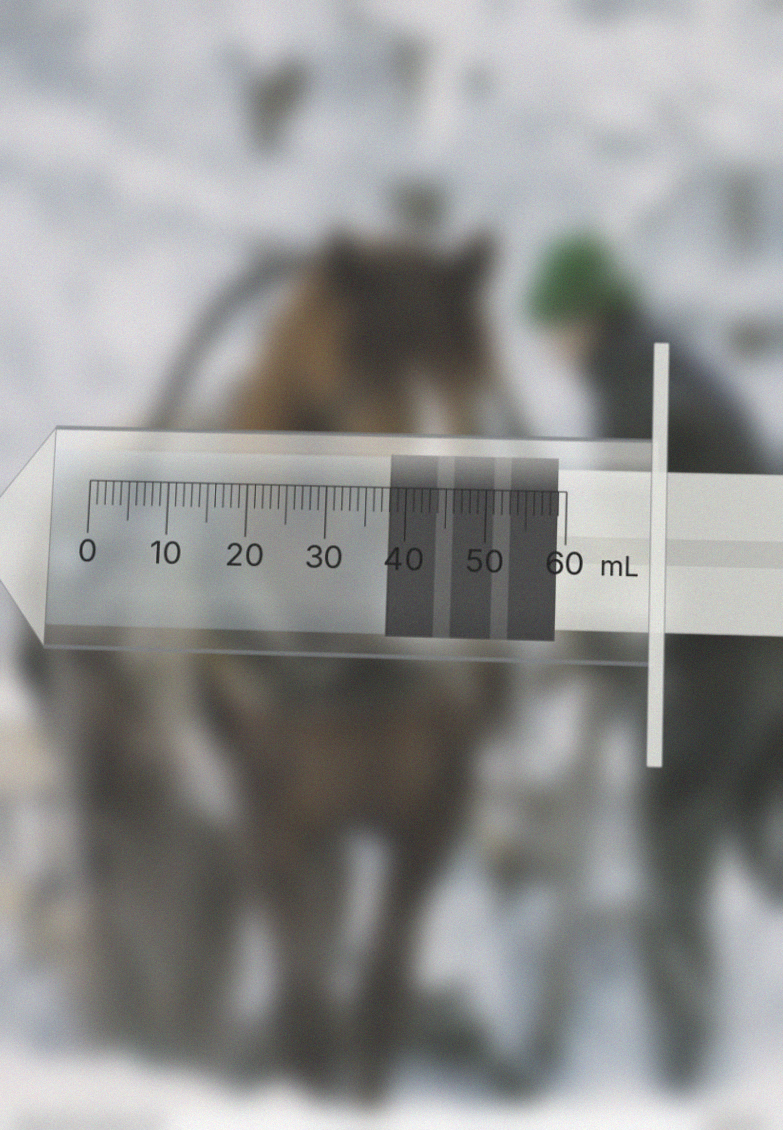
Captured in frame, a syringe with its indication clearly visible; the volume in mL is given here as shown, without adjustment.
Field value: 38 mL
